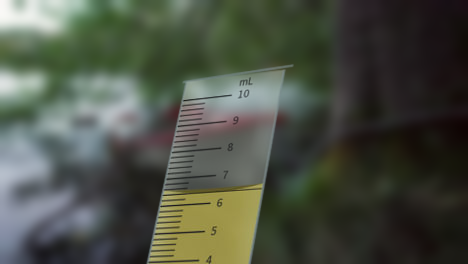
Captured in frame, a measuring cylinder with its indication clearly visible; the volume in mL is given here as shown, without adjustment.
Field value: 6.4 mL
